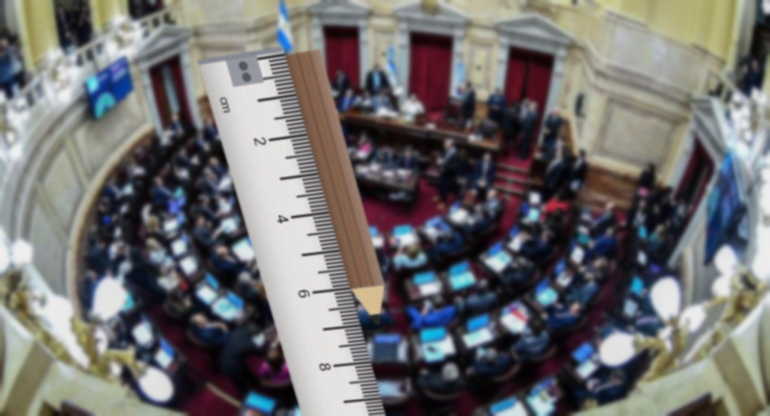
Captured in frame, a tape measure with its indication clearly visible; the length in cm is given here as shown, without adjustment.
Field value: 7 cm
